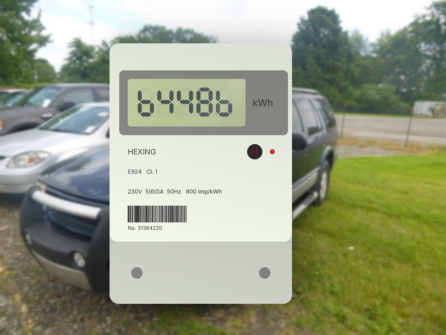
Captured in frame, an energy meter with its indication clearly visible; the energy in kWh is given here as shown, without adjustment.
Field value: 64486 kWh
